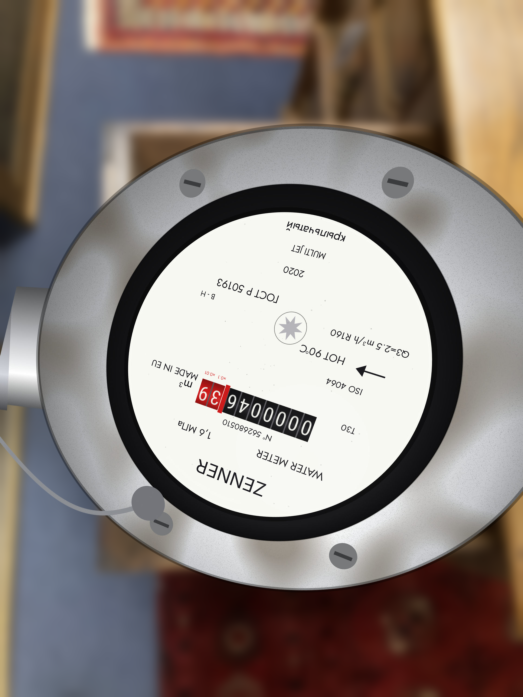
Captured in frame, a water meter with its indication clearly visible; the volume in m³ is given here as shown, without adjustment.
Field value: 46.39 m³
